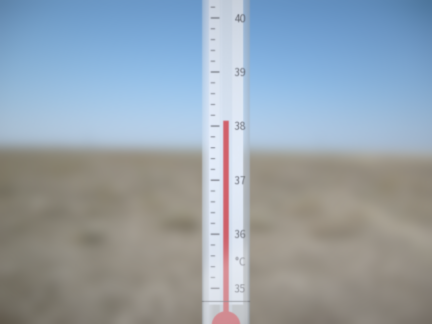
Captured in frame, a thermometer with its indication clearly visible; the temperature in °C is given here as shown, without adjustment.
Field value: 38.1 °C
